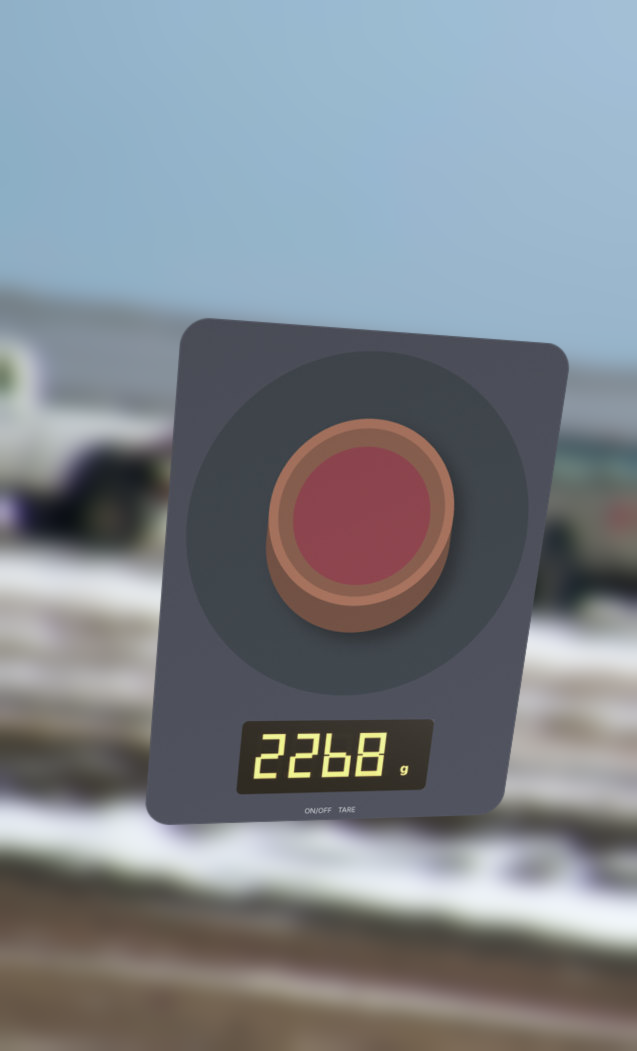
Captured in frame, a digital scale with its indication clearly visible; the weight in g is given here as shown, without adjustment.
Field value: 2268 g
